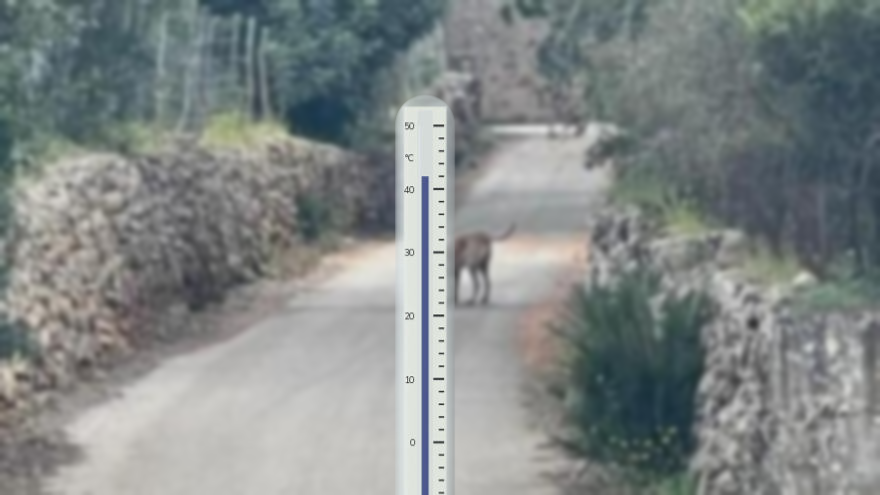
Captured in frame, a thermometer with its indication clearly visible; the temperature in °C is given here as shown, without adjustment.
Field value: 42 °C
